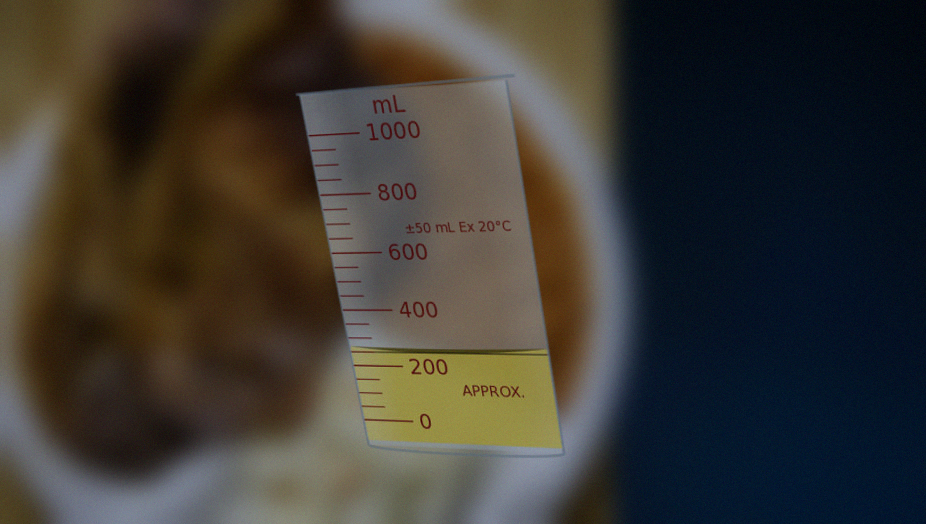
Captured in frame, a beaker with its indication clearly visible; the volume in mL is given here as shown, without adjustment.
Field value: 250 mL
